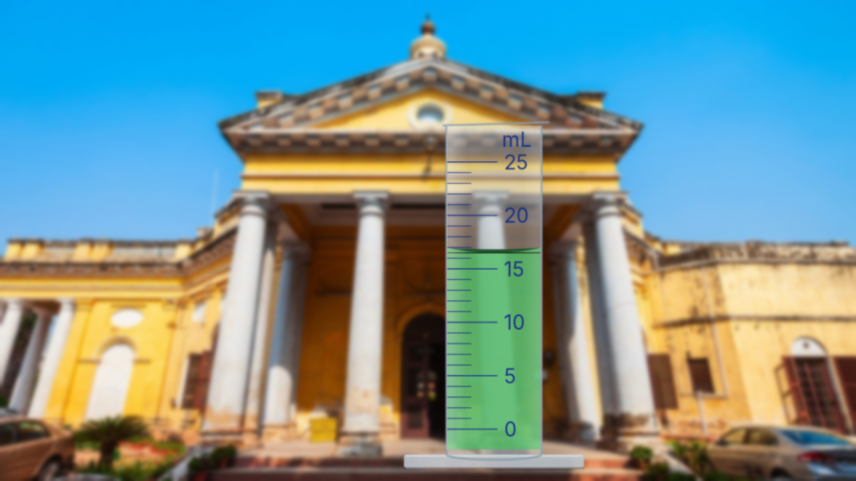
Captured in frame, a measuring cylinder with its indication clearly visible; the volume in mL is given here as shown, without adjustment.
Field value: 16.5 mL
